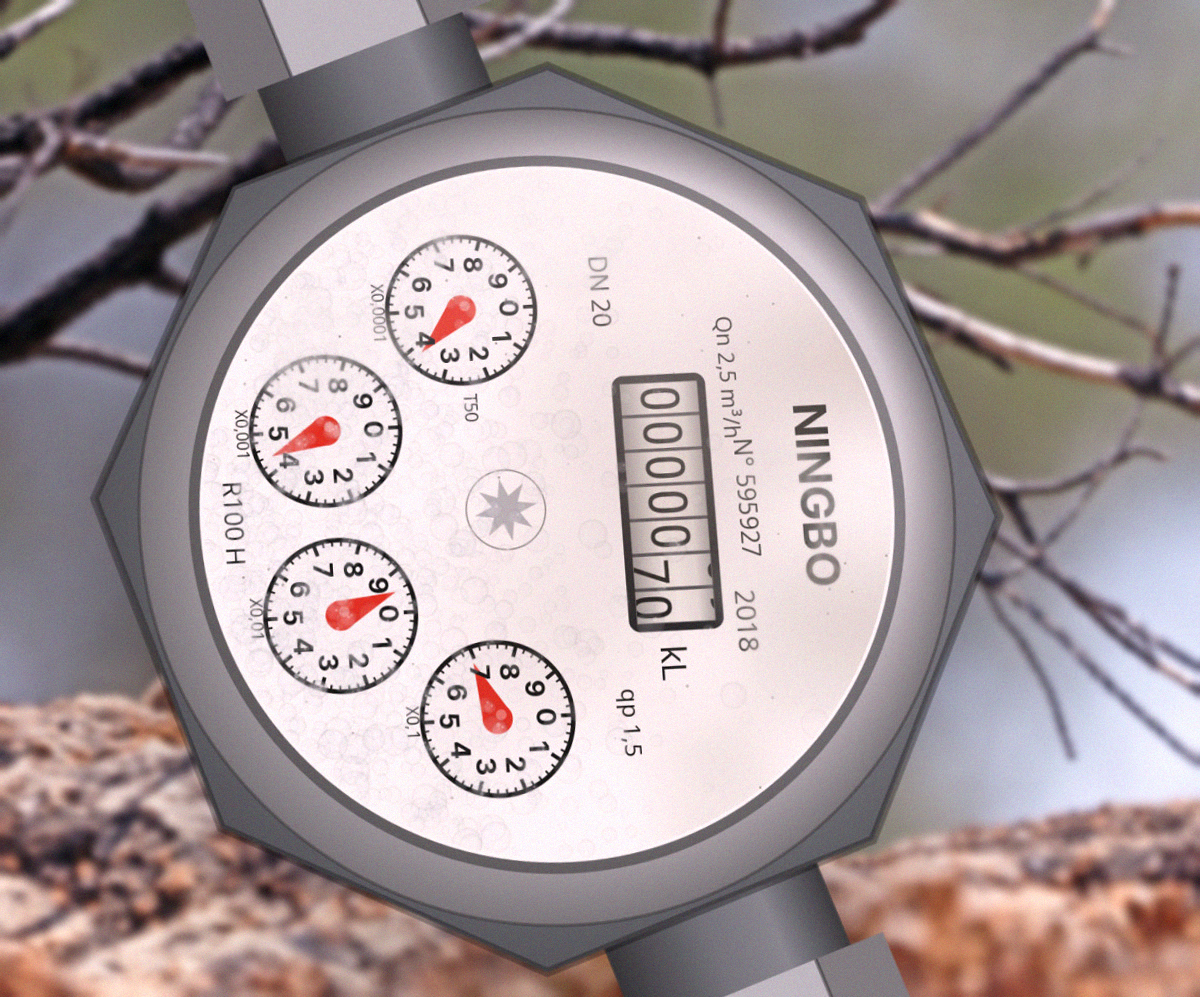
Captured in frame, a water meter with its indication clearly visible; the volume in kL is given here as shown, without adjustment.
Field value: 69.6943 kL
